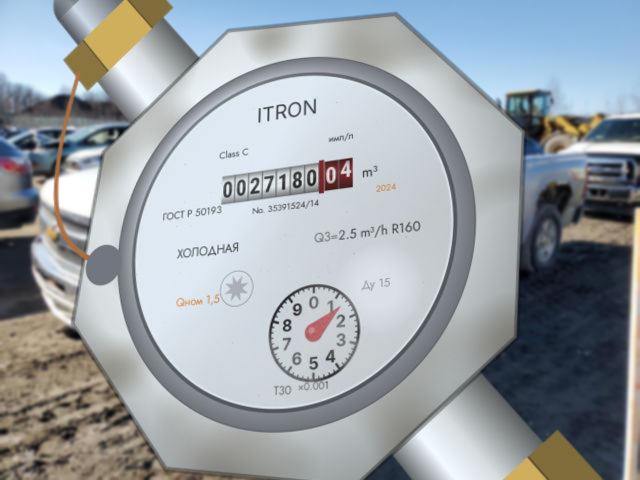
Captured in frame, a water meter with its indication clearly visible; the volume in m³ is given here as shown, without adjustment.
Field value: 27180.041 m³
